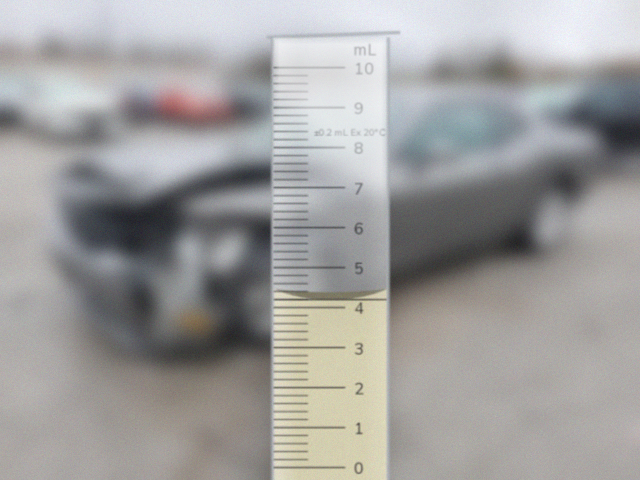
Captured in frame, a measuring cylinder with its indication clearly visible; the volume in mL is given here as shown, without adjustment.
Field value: 4.2 mL
